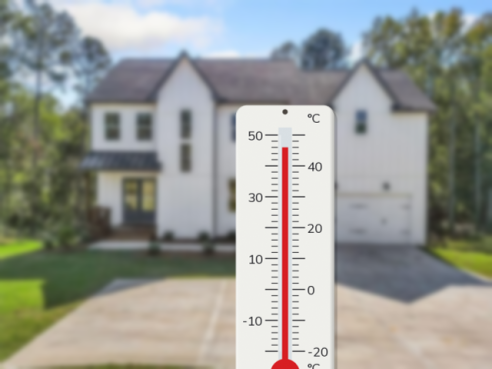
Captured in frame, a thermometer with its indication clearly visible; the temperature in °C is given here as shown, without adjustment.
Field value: 46 °C
